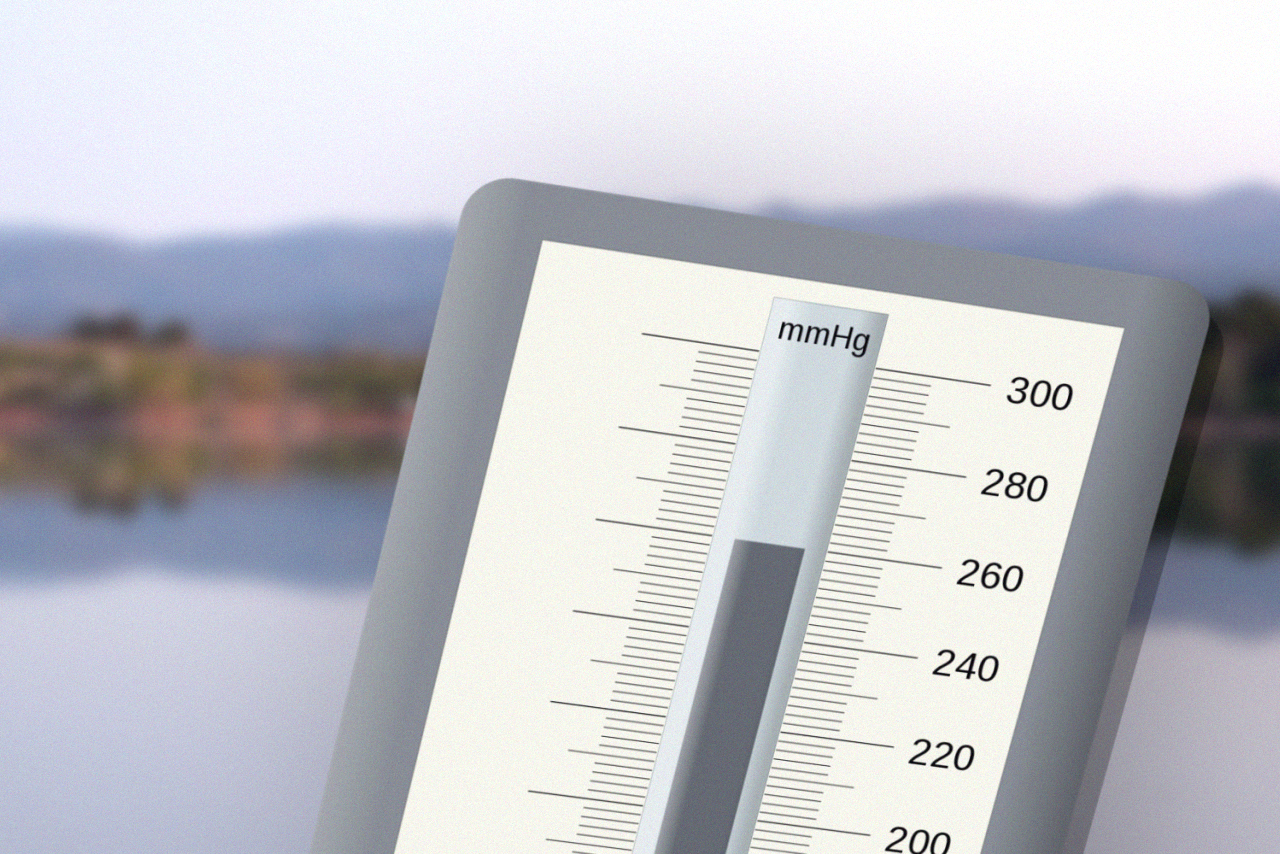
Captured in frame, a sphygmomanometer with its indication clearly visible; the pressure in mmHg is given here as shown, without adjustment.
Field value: 260 mmHg
